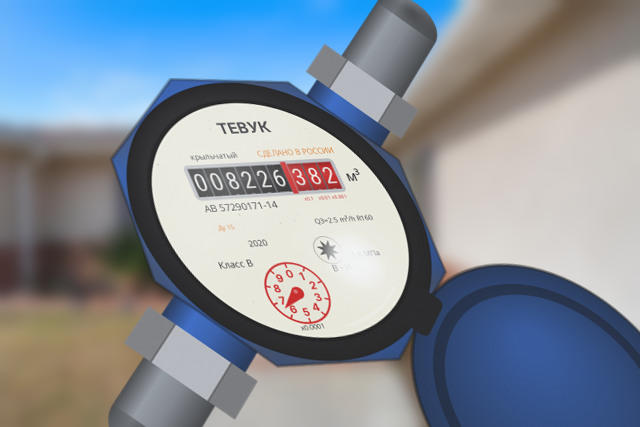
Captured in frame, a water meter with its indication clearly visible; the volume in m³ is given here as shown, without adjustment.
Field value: 8226.3826 m³
